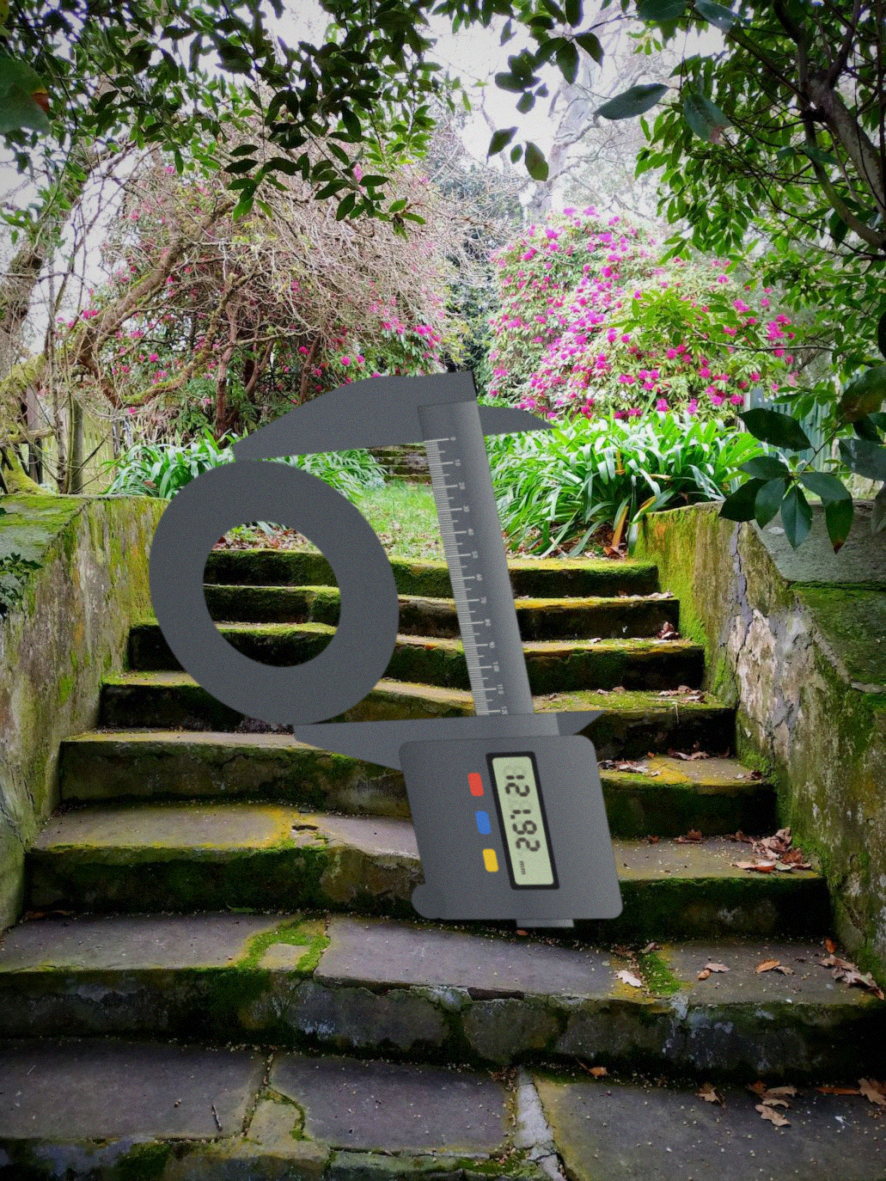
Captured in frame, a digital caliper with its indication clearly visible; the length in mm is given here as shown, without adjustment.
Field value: 121.92 mm
